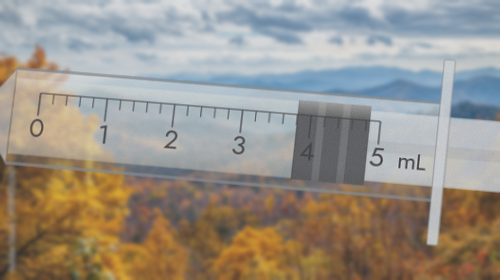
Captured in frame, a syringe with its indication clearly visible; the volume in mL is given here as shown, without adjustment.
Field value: 3.8 mL
